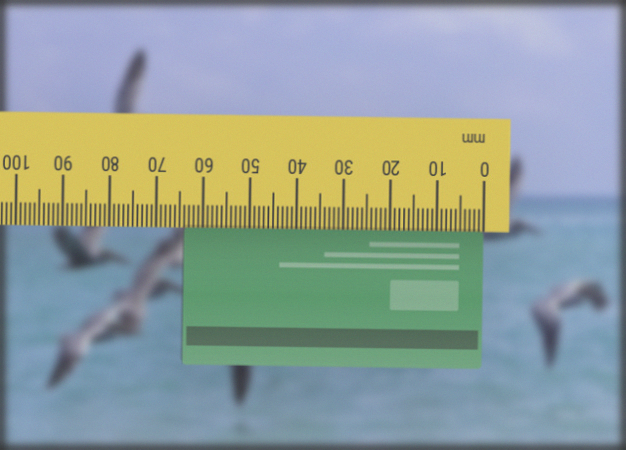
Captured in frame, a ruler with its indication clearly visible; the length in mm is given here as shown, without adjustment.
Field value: 64 mm
